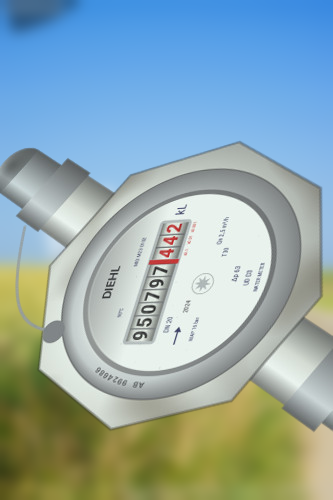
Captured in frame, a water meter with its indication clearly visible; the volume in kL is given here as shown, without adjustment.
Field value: 950797.442 kL
